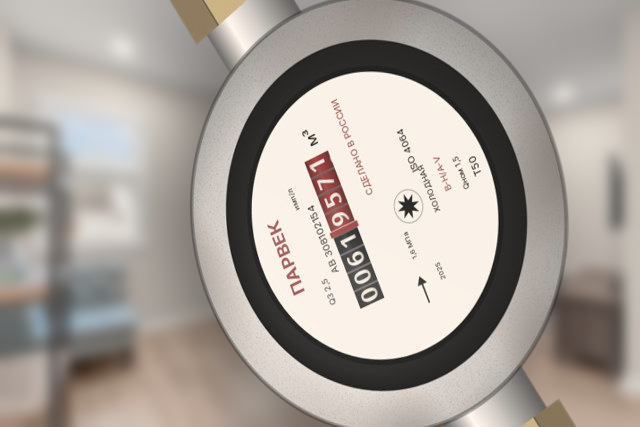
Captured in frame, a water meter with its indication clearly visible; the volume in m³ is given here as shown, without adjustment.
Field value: 61.9571 m³
